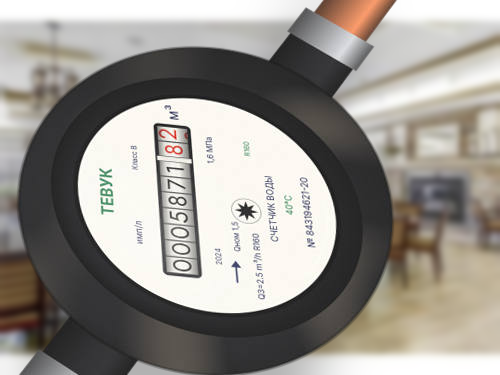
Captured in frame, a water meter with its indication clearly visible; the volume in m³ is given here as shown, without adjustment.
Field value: 5871.82 m³
